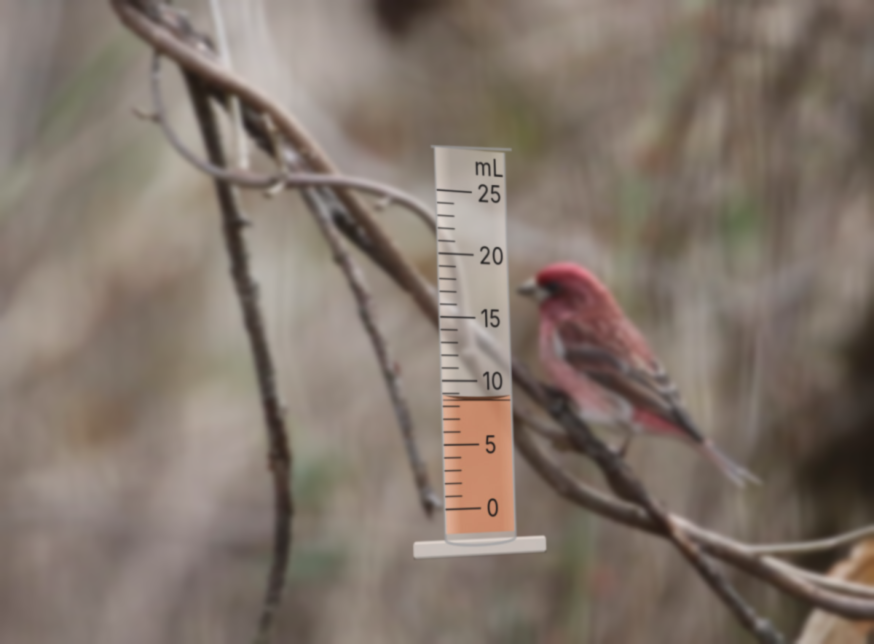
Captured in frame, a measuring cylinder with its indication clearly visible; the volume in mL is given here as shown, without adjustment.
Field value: 8.5 mL
